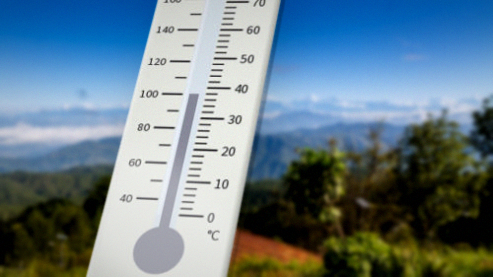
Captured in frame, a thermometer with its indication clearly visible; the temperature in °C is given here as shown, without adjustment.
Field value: 38 °C
